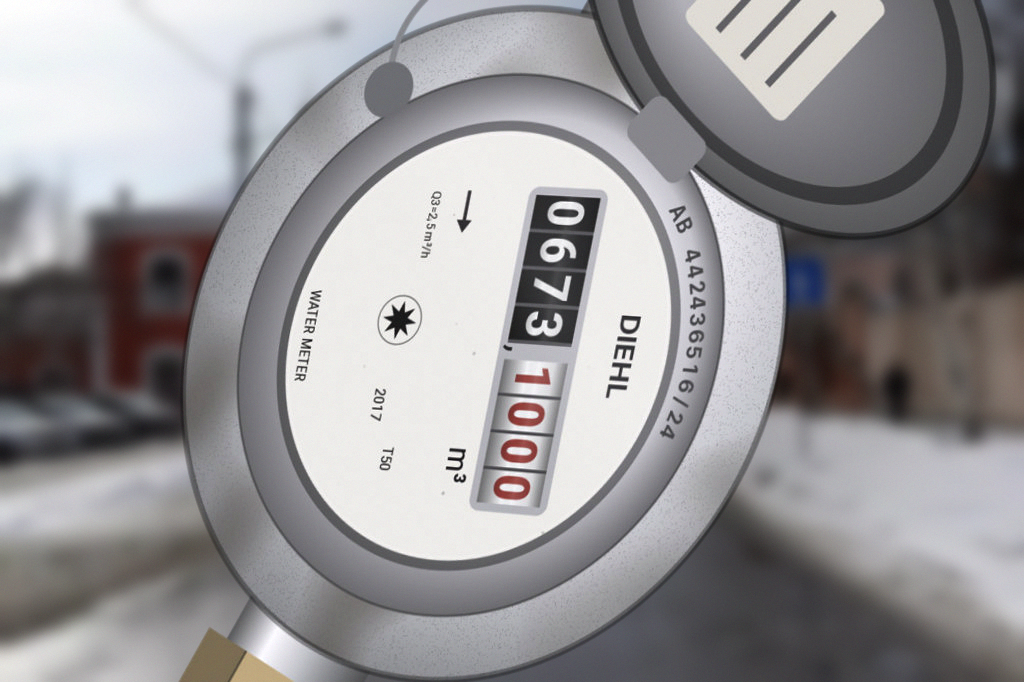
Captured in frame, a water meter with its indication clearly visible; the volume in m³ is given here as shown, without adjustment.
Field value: 673.1000 m³
